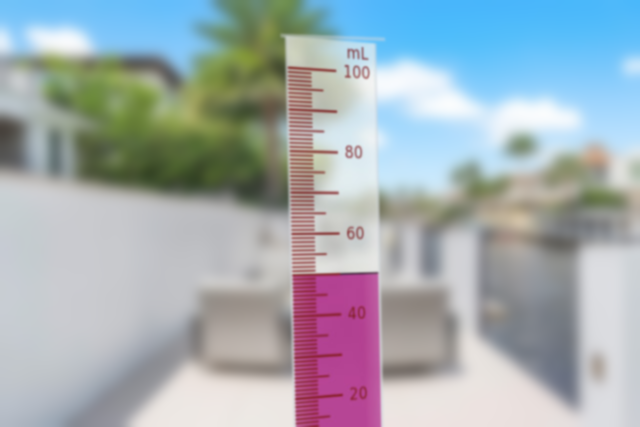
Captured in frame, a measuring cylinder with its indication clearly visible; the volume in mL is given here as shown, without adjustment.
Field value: 50 mL
